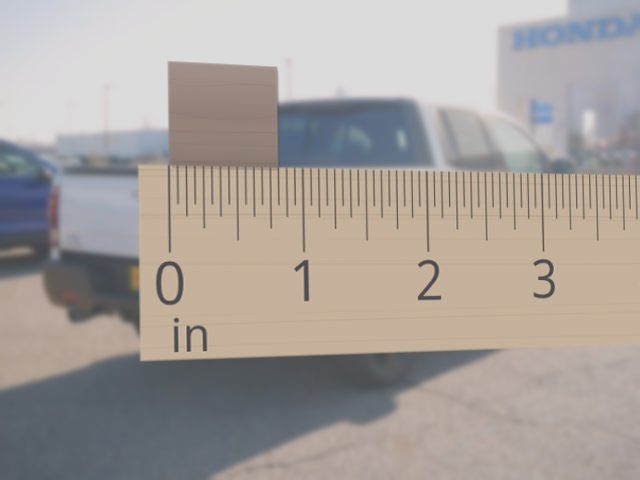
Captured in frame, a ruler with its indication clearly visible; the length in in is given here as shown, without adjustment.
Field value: 0.8125 in
